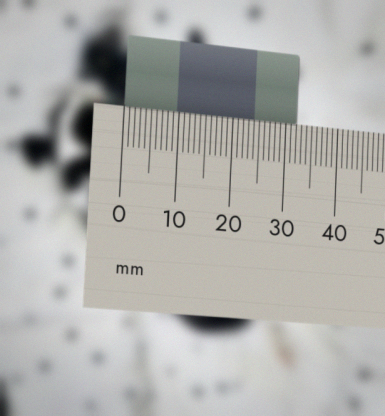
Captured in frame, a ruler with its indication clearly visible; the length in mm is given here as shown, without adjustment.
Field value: 32 mm
